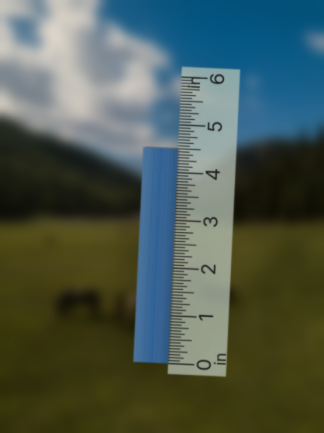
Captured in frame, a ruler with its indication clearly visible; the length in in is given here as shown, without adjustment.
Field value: 4.5 in
